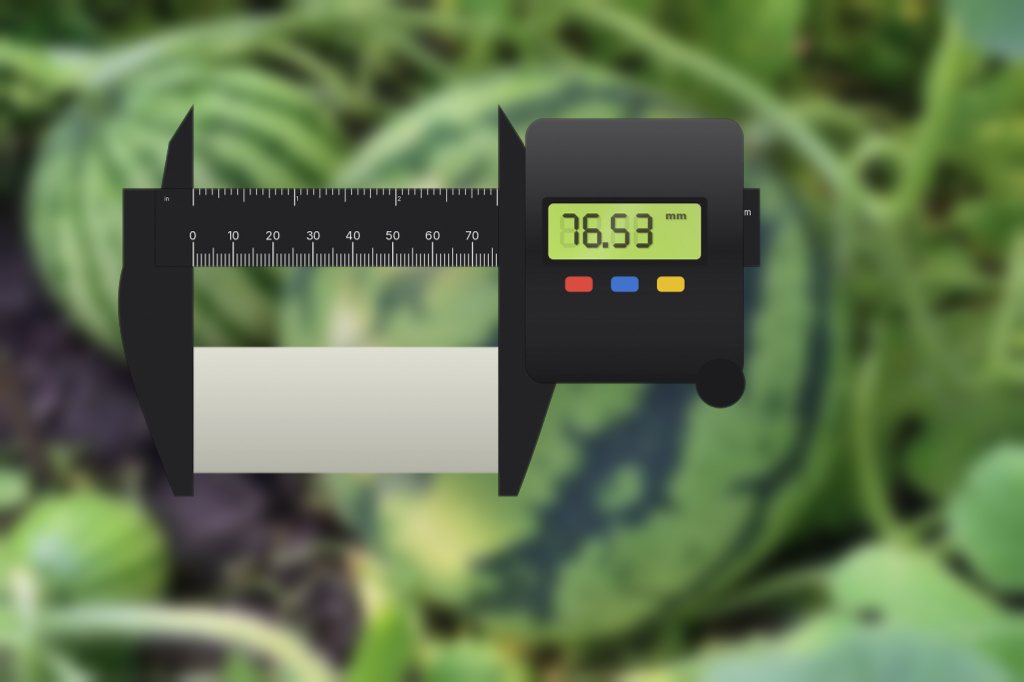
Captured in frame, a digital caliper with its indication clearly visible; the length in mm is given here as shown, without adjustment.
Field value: 76.53 mm
